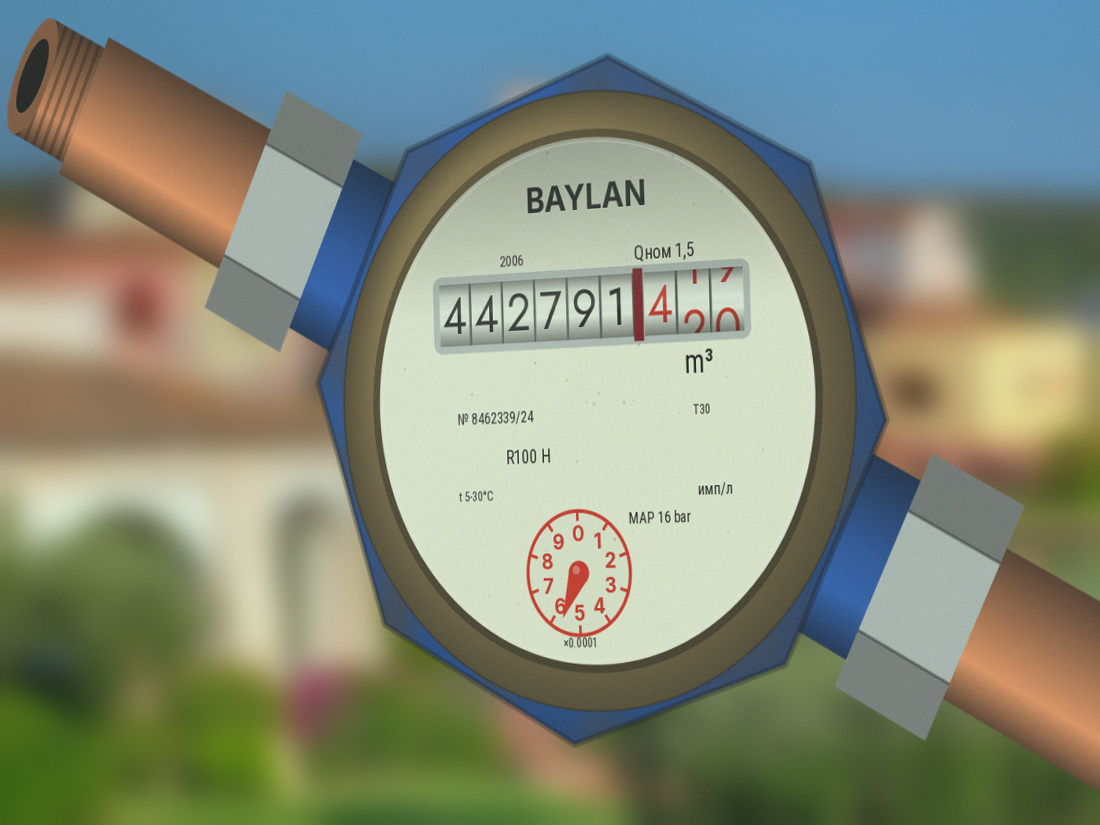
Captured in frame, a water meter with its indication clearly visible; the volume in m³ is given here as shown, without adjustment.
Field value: 442791.4195 m³
